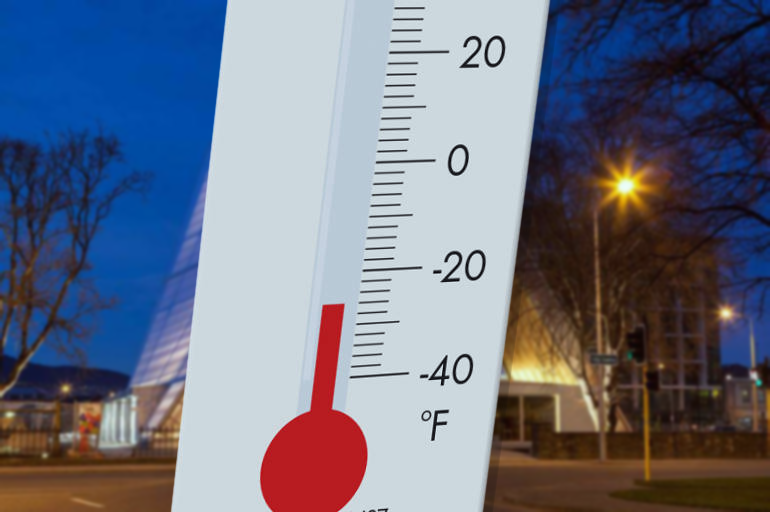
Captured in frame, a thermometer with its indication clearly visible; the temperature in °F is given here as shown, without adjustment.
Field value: -26 °F
